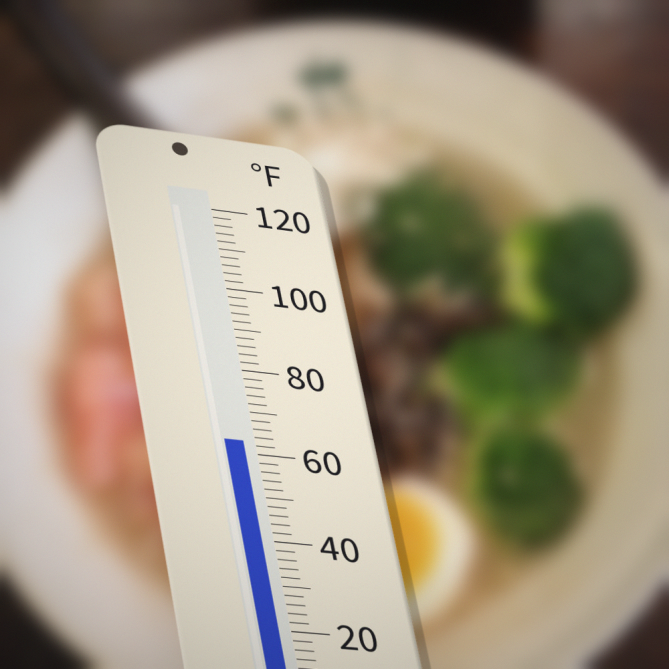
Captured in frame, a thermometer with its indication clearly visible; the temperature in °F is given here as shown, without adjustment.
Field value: 63 °F
